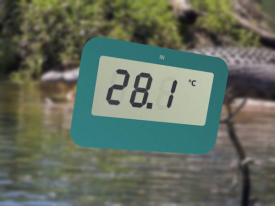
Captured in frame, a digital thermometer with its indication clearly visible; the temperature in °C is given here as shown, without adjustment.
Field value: 28.1 °C
